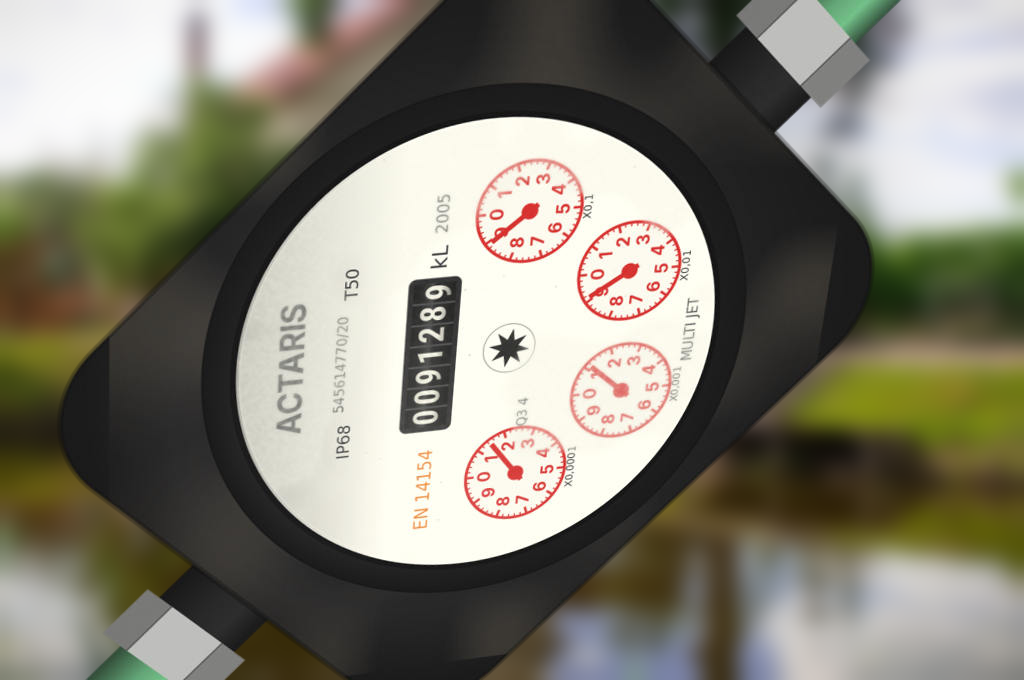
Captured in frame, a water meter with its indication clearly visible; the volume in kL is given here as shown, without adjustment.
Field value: 91288.8911 kL
